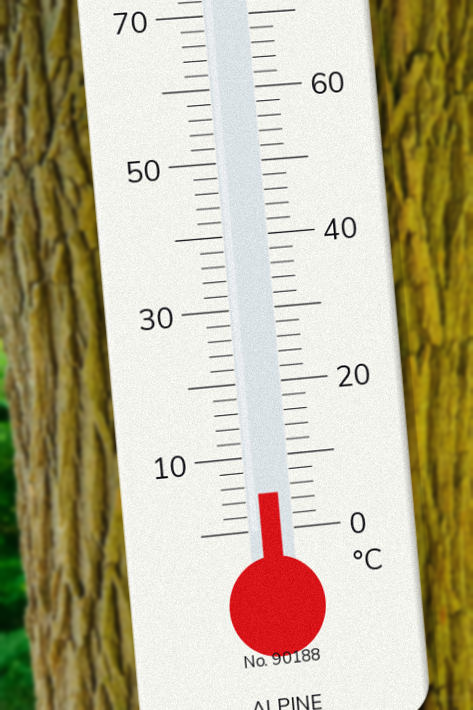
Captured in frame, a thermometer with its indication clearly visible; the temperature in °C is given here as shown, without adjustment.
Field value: 5 °C
